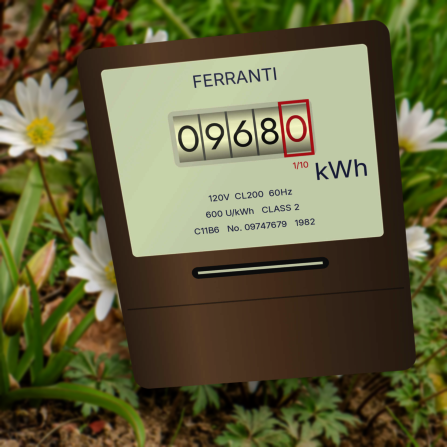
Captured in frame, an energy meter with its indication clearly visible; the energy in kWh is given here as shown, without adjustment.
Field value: 968.0 kWh
